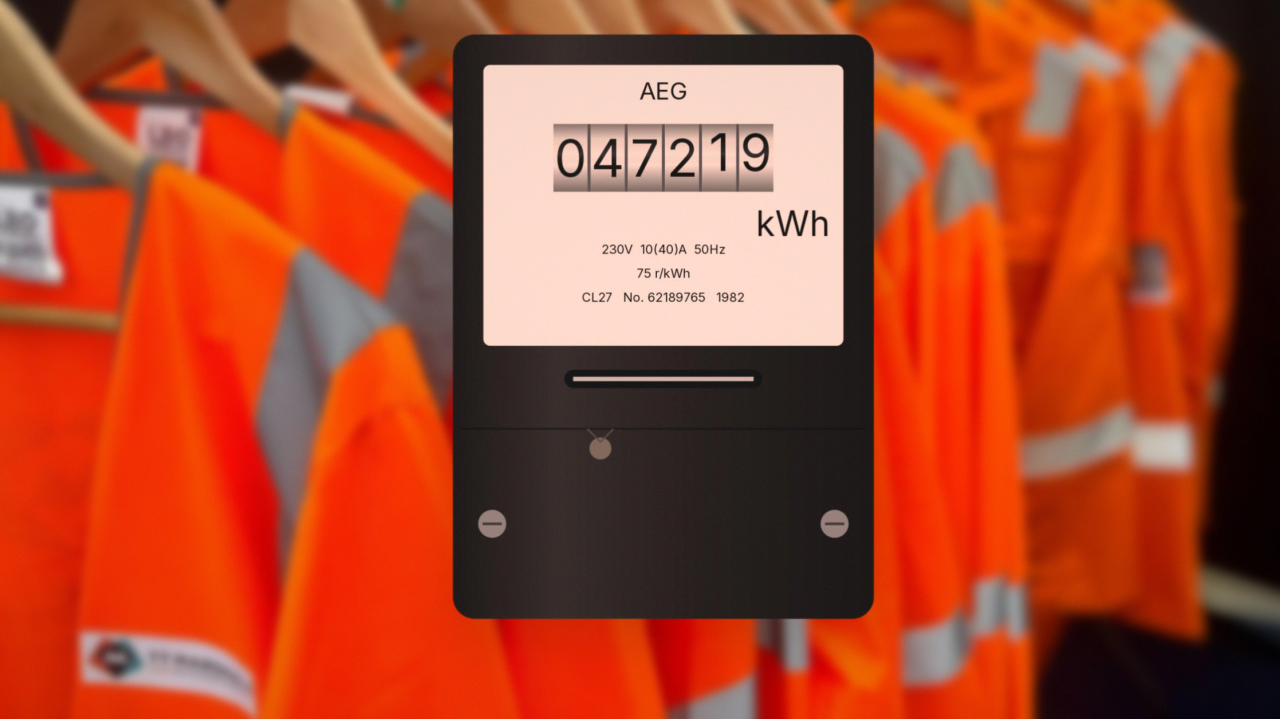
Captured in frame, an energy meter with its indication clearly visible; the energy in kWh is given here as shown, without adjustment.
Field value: 47219 kWh
